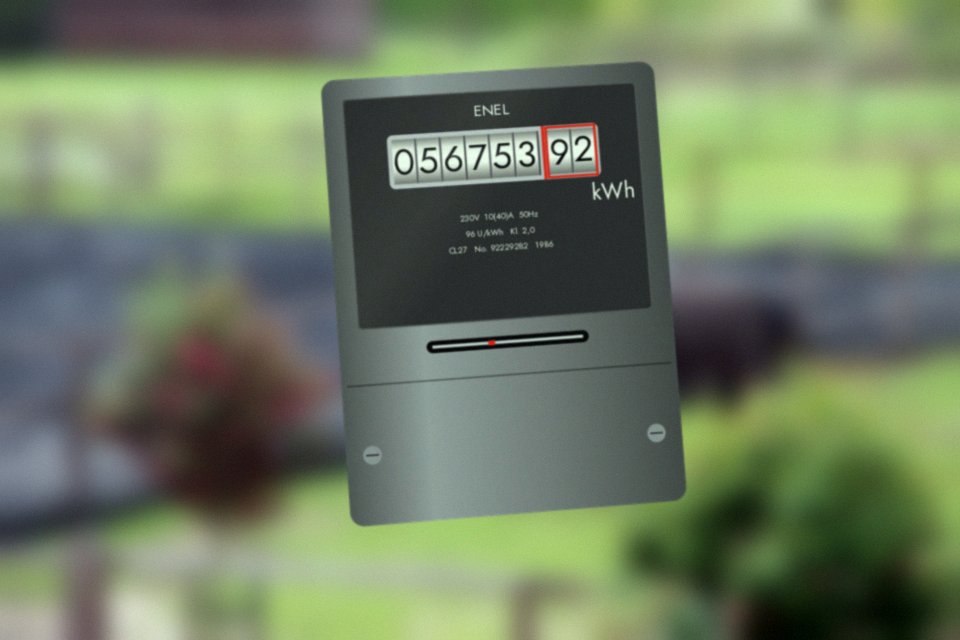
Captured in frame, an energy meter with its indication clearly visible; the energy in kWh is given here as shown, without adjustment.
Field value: 56753.92 kWh
